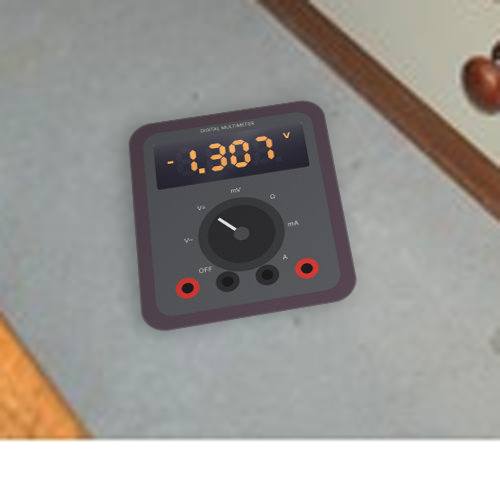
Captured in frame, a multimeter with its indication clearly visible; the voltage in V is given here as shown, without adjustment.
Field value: -1.307 V
